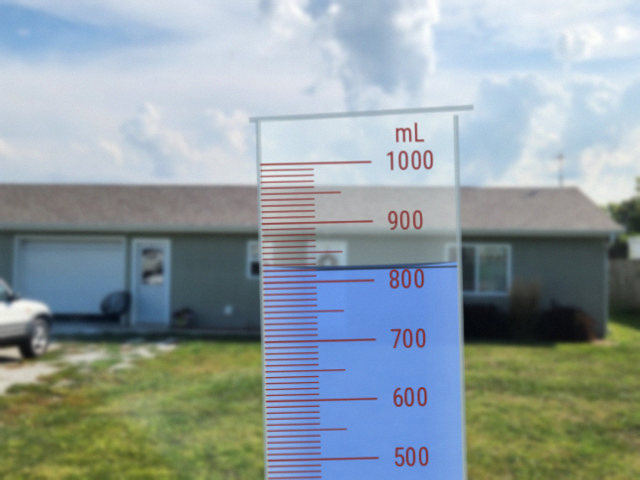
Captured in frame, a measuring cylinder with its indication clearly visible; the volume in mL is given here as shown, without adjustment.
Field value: 820 mL
